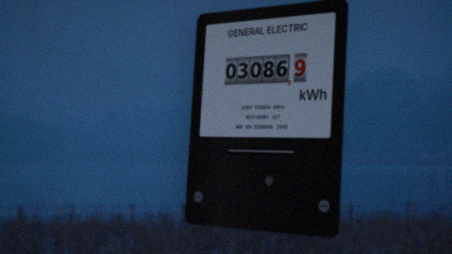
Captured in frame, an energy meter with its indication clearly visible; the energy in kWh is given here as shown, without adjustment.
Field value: 3086.9 kWh
